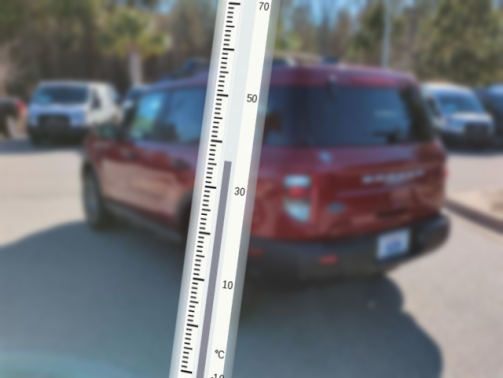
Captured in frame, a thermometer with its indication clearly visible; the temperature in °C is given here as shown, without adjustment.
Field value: 36 °C
